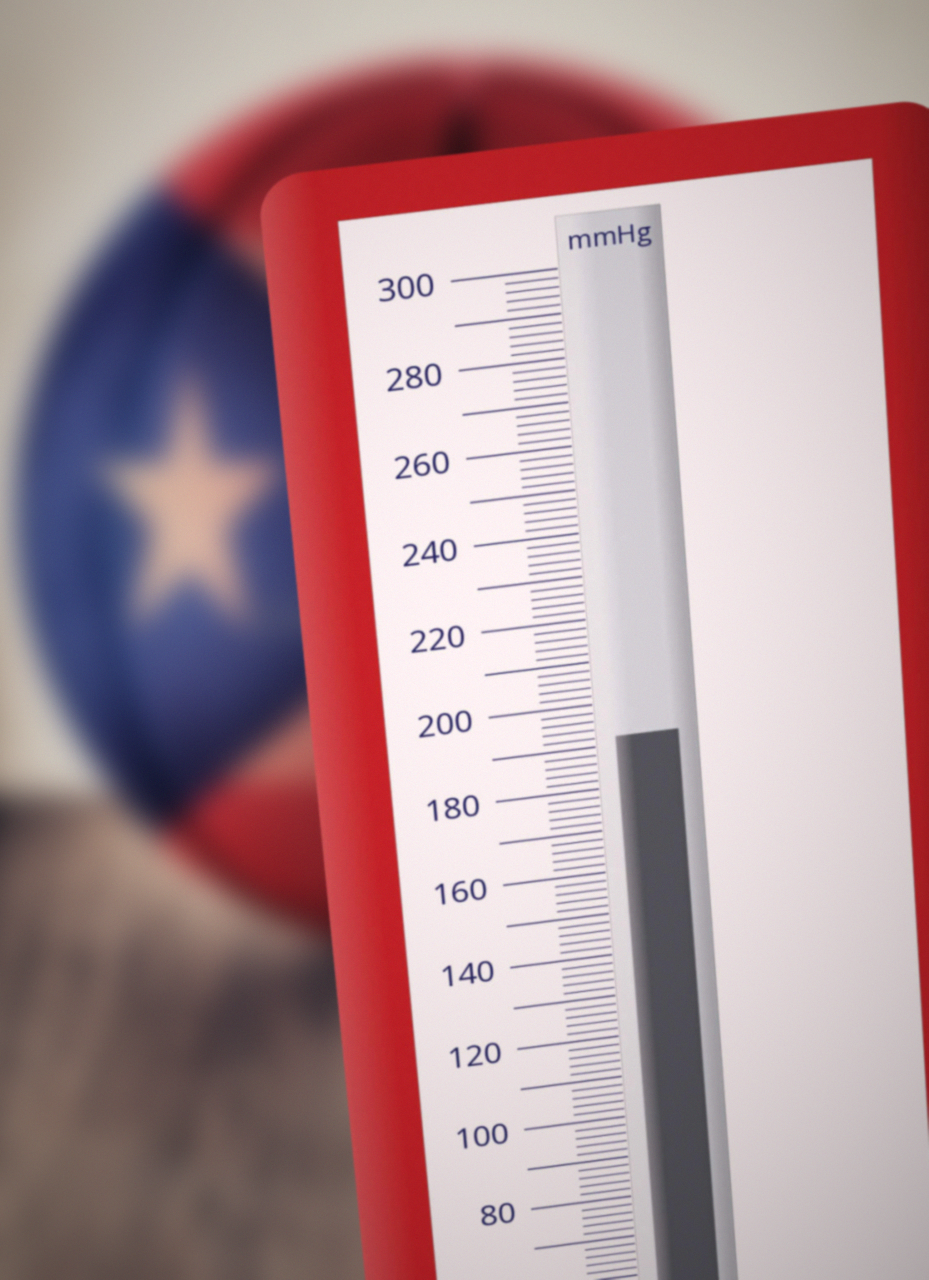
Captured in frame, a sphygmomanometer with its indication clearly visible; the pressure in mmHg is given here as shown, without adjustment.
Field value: 192 mmHg
